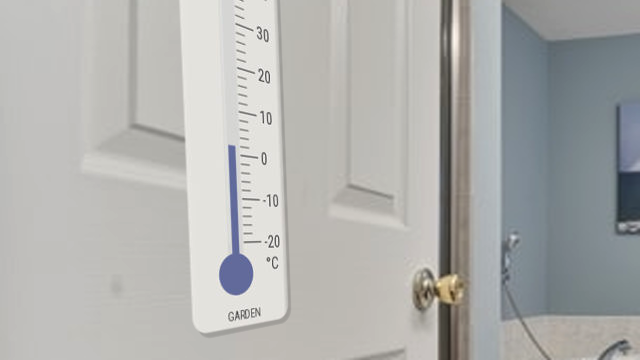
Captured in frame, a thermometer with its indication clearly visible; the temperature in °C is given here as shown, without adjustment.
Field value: 2 °C
